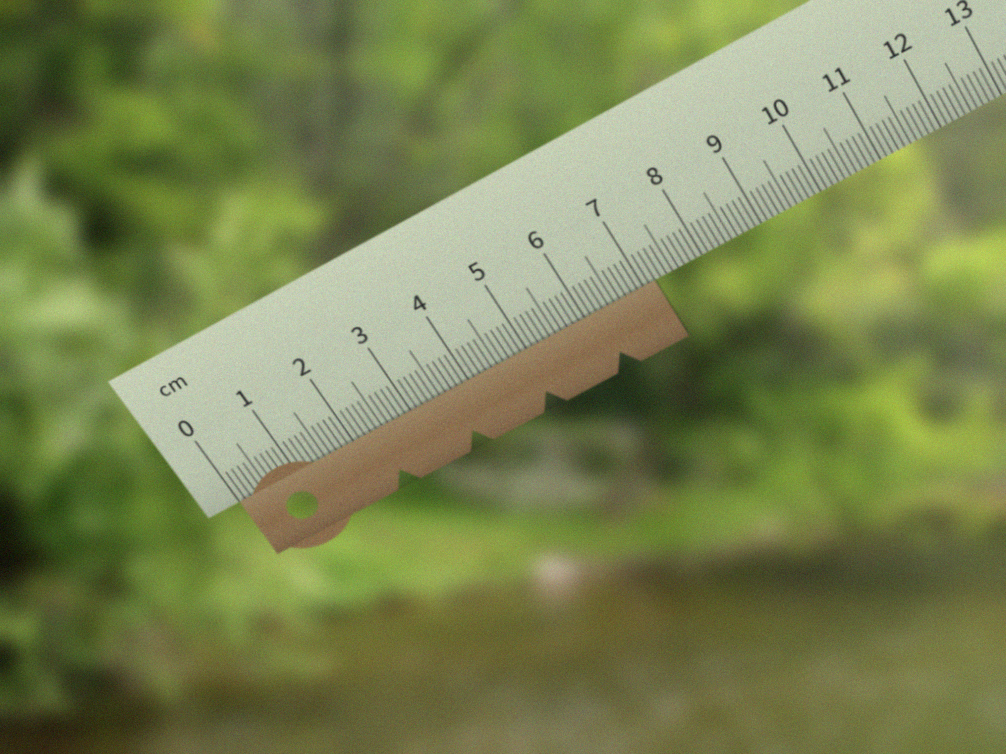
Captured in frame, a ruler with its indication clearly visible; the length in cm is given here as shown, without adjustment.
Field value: 7.2 cm
